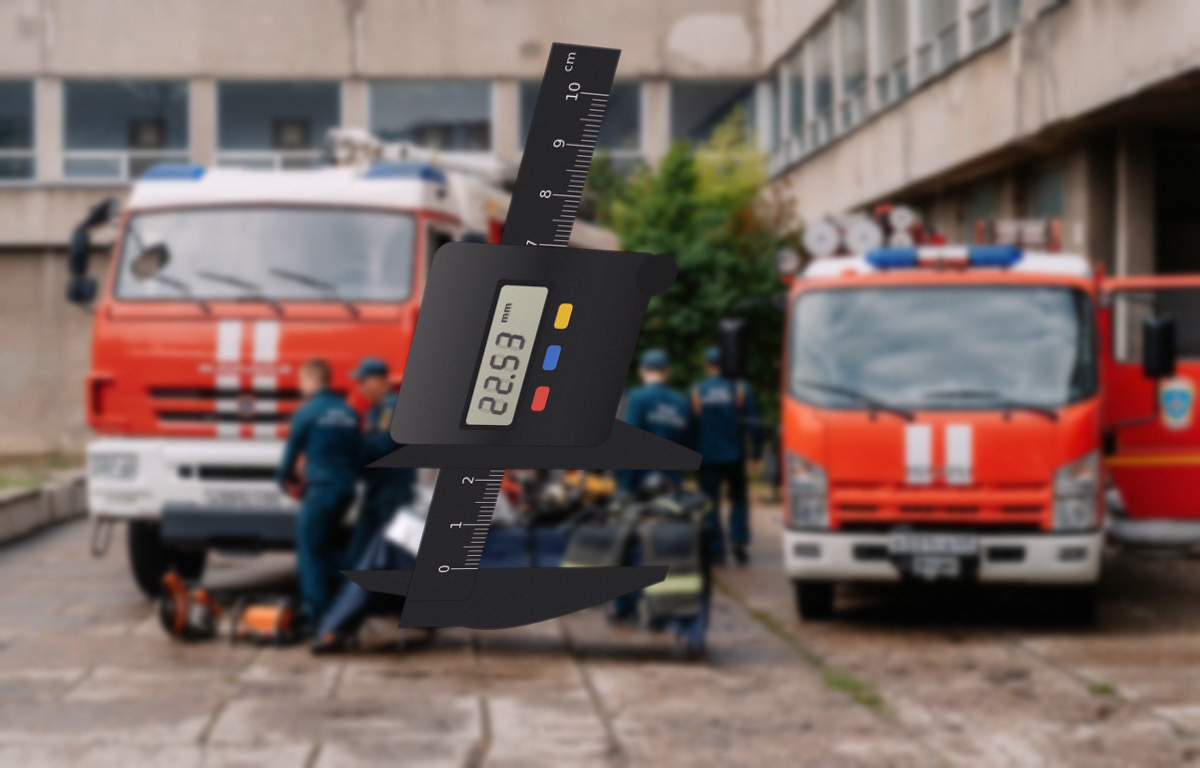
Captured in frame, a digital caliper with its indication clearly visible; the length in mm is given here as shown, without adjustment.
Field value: 22.53 mm
